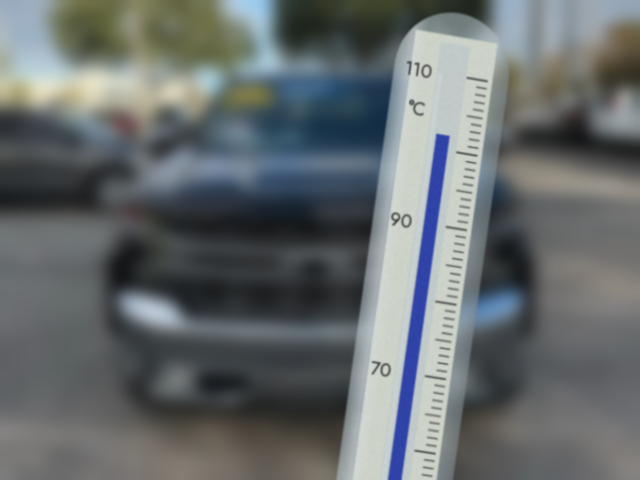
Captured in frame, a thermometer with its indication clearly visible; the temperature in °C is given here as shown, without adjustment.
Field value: 102 °C
